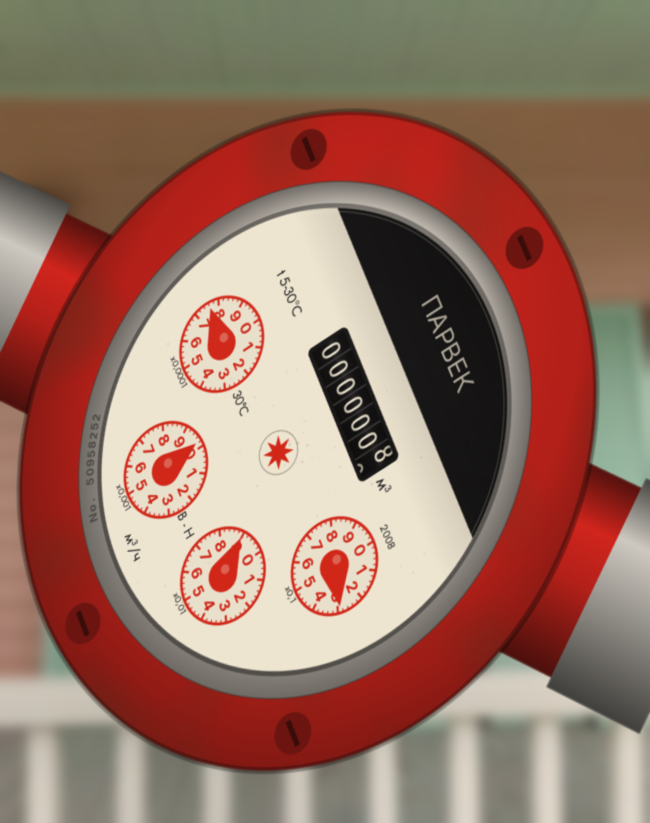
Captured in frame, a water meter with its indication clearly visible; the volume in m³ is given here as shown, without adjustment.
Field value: 8.2897 m³
